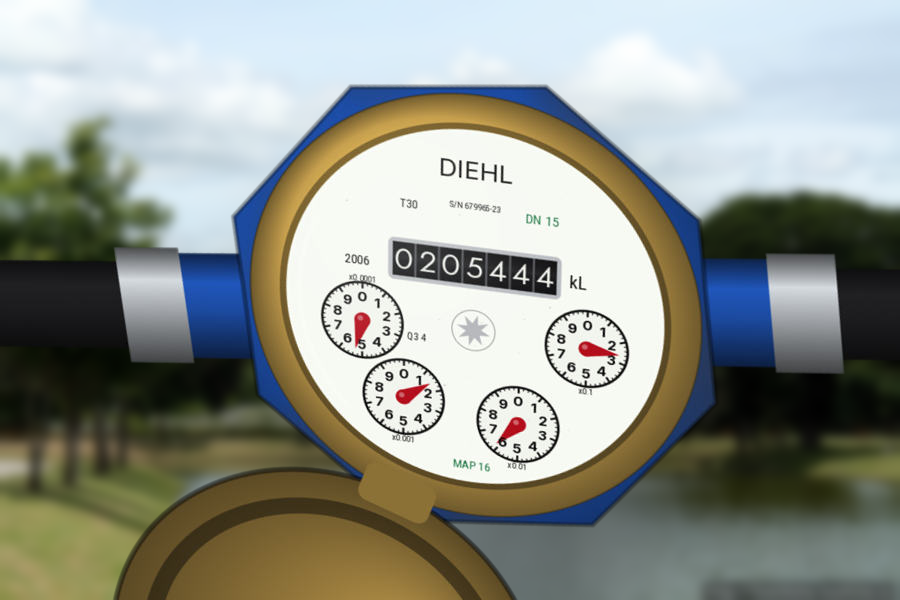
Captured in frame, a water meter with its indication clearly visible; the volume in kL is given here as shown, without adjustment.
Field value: 205444.2615 kL
